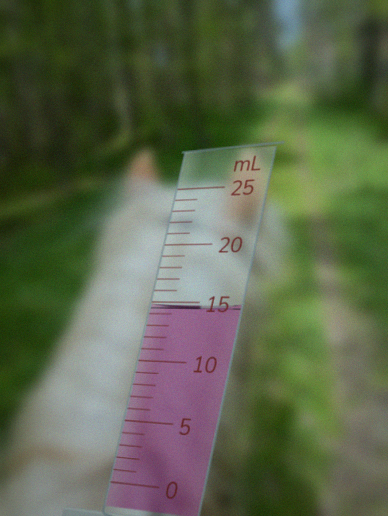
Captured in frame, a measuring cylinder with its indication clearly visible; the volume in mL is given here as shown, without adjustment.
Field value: 14.5 mL
